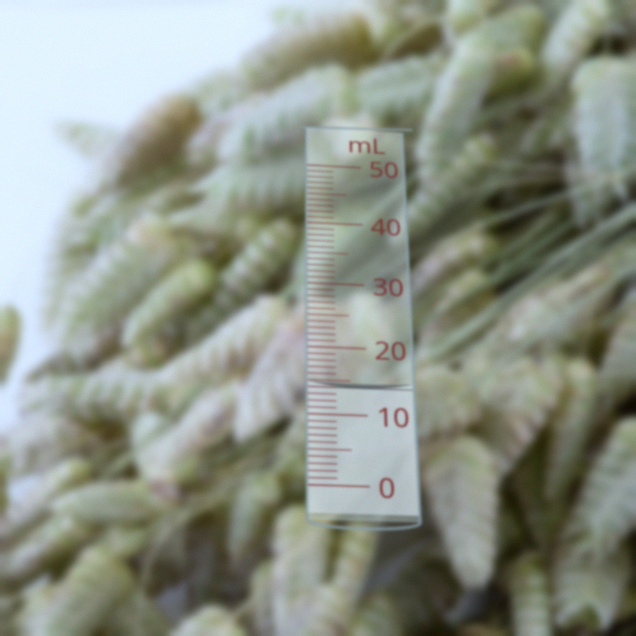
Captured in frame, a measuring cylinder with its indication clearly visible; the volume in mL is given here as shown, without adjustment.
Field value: 14 mL
